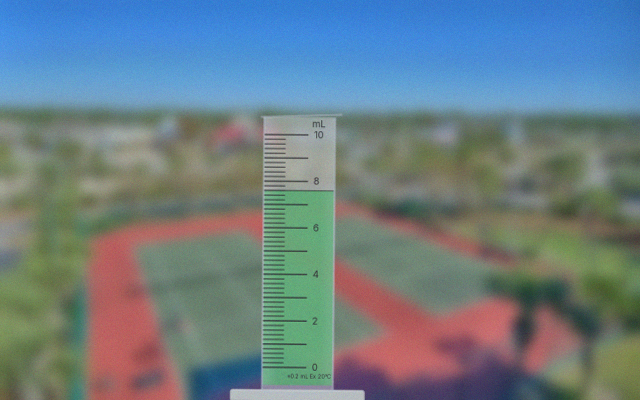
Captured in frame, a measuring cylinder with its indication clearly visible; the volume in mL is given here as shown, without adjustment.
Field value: 7.6 mL
